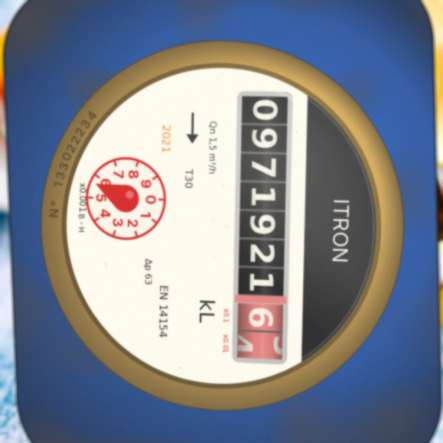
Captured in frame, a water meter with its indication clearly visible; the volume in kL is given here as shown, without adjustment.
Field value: 971921.635 kL
